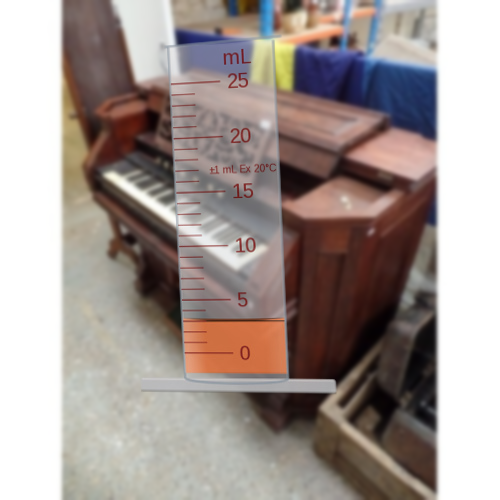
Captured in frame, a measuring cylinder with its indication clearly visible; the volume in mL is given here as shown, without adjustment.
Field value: 3 mL
